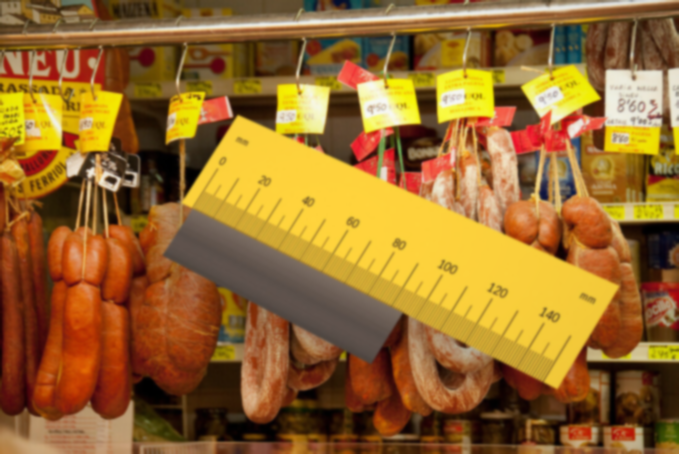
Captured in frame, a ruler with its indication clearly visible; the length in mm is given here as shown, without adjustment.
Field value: 95 mm
